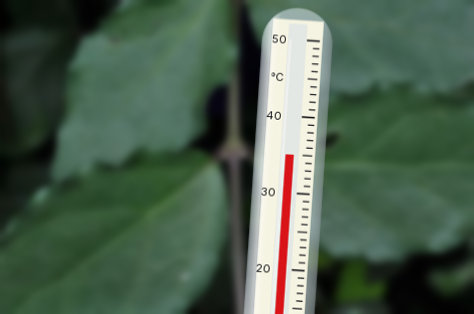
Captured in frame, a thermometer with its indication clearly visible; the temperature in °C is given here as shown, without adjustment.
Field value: 35 °C
